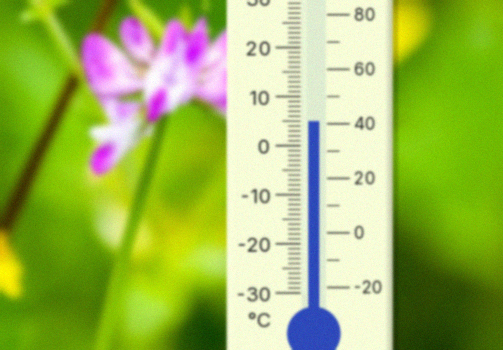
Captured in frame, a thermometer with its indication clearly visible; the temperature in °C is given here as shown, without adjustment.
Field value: 5 °C
